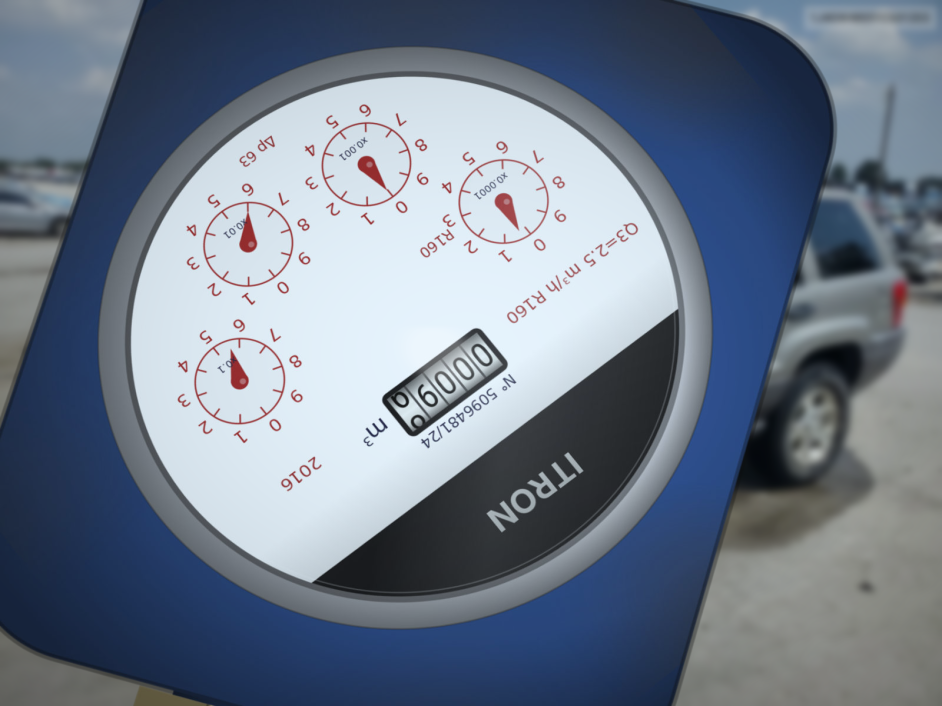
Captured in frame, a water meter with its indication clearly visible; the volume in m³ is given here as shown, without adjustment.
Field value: 98.5600 m³
